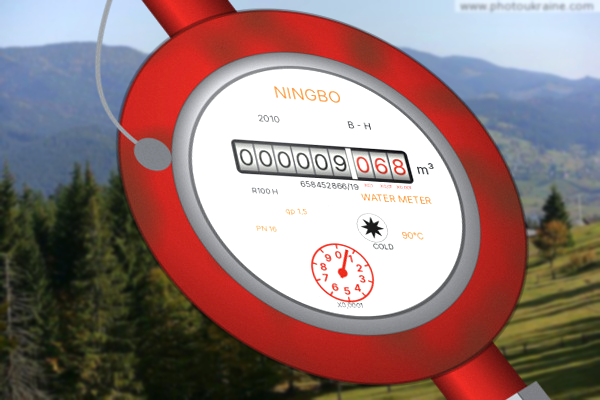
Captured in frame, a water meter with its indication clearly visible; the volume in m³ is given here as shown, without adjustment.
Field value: 9.0680 m³
